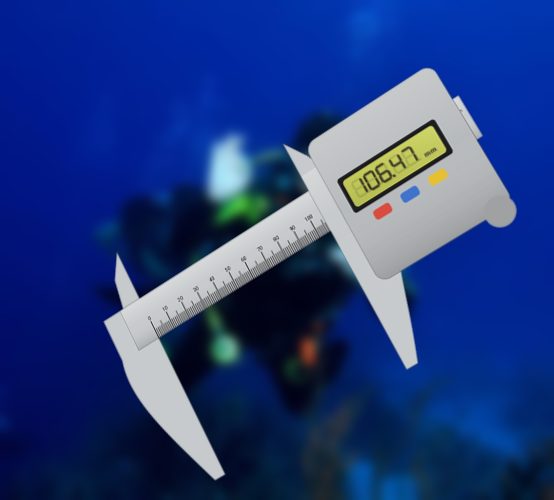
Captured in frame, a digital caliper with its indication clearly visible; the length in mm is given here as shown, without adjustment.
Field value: 106.47 mm
